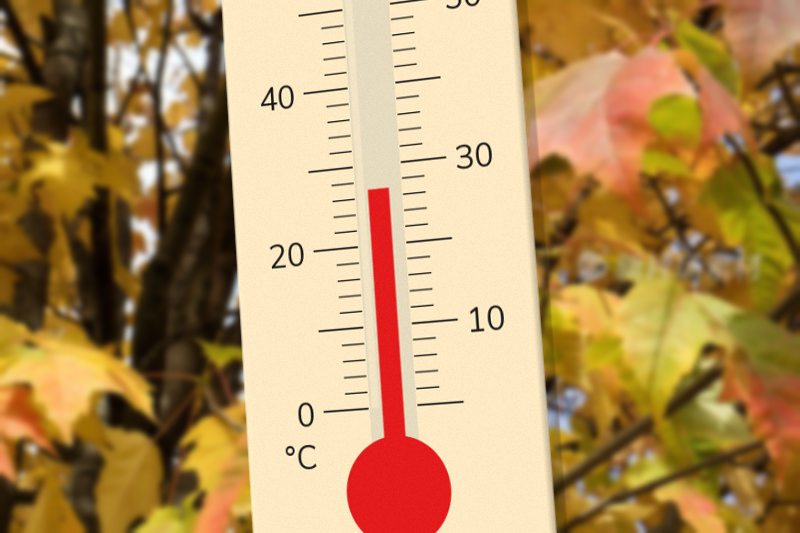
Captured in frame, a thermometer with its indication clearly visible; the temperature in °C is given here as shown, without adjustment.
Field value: 27 °C
